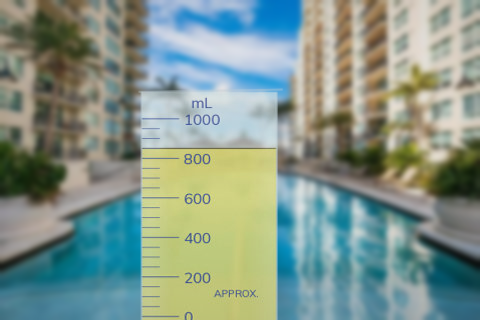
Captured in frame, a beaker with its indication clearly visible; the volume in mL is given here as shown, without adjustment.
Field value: 850 mL
